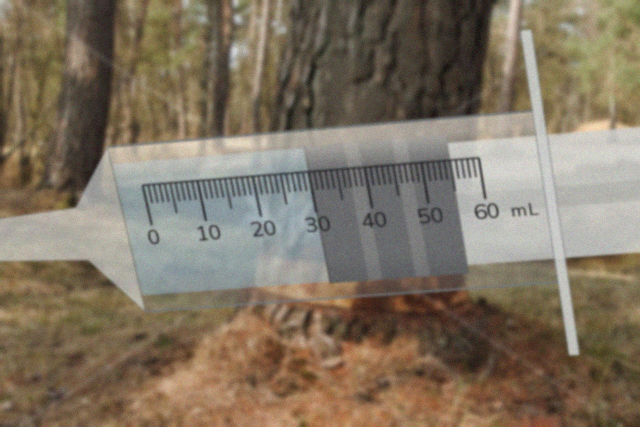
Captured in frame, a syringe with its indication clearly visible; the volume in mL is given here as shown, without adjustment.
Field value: 30 mL
